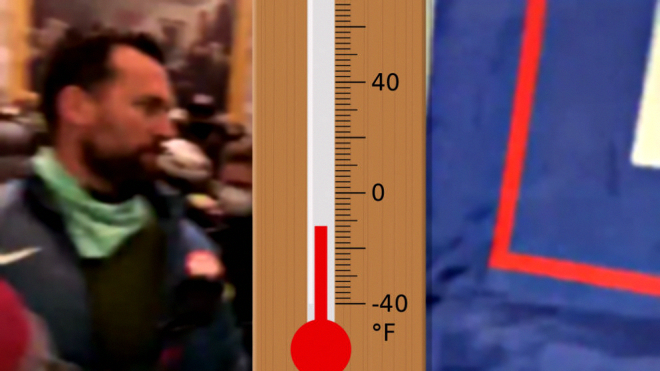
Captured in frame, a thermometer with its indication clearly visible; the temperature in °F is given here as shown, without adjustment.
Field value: -12 °F
